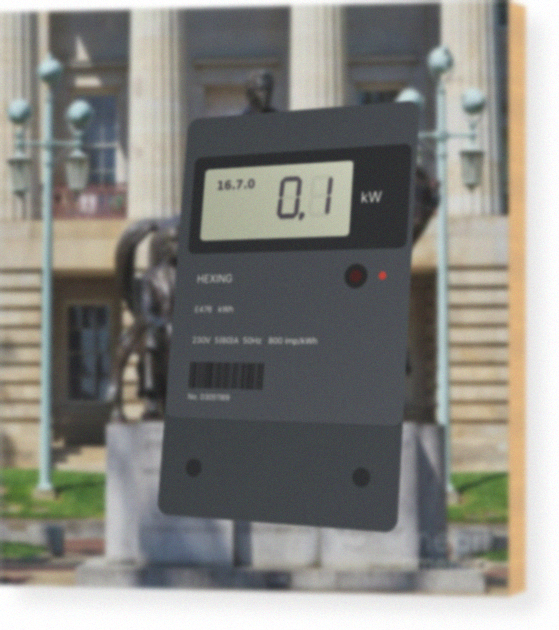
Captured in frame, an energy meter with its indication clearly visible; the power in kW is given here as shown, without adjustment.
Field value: 0.1 kW
